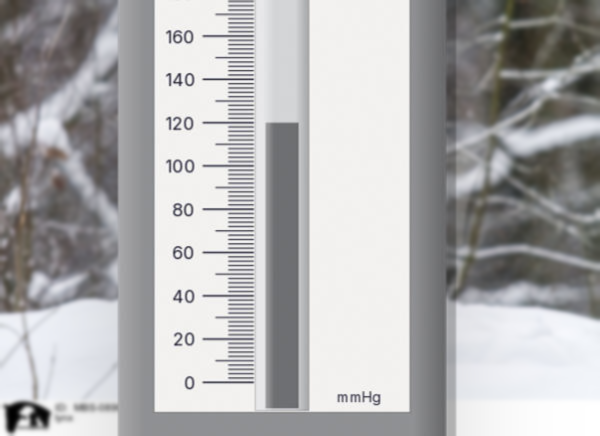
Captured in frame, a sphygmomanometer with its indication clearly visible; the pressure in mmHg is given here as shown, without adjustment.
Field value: 120 mmHg
